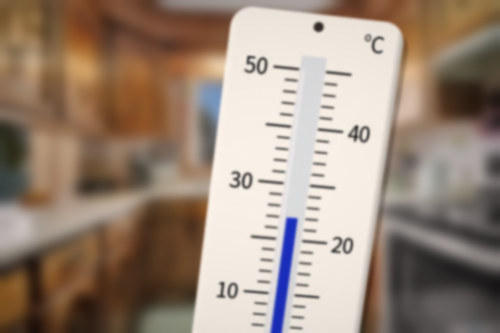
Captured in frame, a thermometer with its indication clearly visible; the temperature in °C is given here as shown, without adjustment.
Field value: 24 °C
